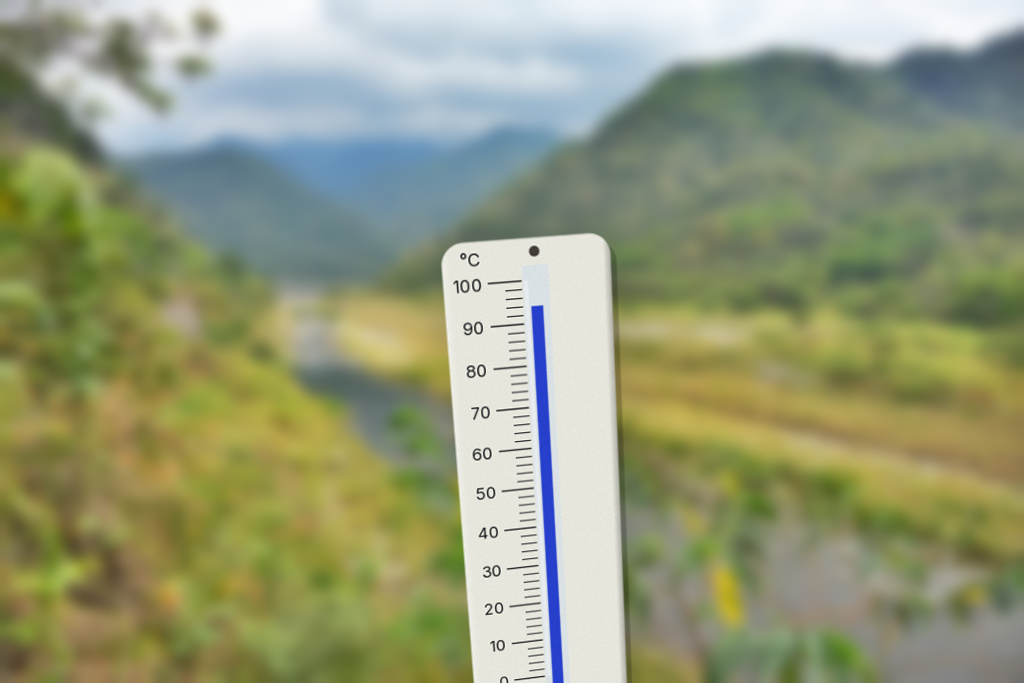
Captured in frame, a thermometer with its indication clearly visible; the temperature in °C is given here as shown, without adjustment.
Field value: 94 °C
